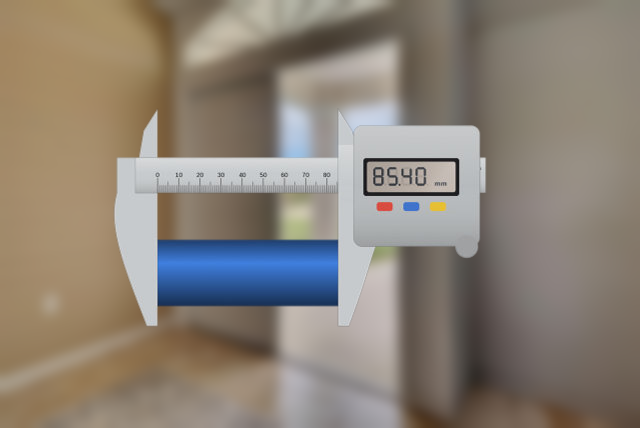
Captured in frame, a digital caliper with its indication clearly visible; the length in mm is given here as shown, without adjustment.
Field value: 85.40 mm
